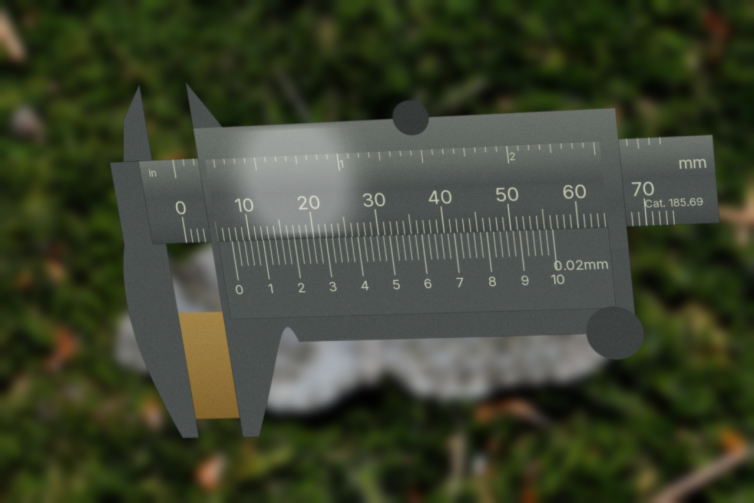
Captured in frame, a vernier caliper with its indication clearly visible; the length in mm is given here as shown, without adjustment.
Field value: 7.2 mm
